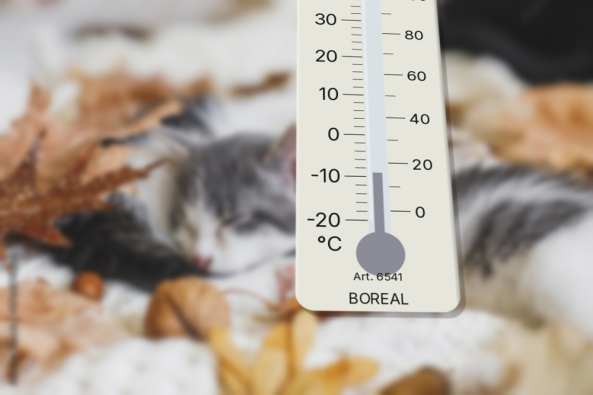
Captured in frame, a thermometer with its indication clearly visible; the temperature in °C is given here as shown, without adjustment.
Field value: -9 °C
